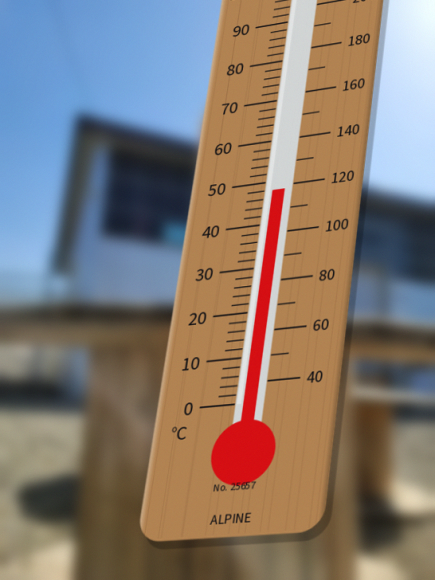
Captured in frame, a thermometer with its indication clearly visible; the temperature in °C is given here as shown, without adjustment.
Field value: 48 °C
